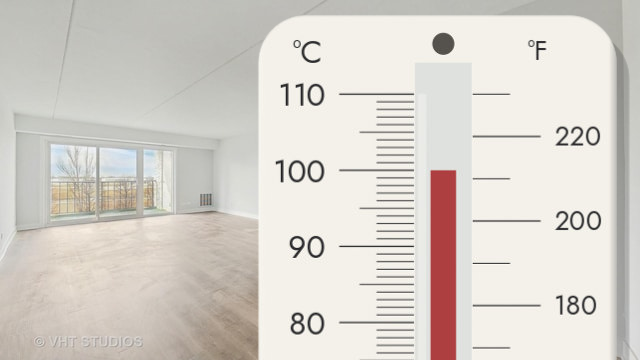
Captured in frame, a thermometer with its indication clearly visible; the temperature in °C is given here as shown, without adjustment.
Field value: 100 °C
